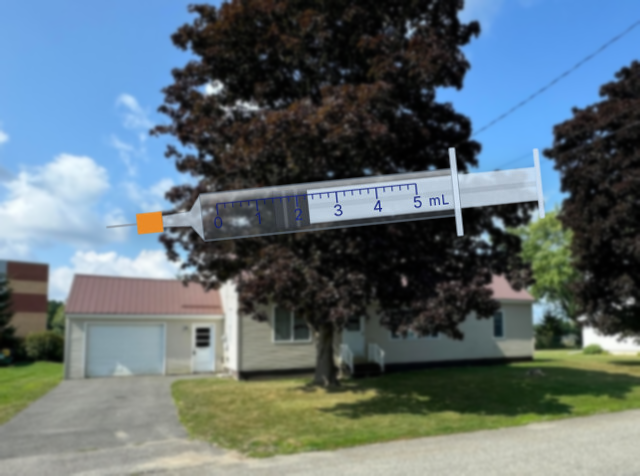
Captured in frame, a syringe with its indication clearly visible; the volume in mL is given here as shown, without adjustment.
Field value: 1.4 mL
